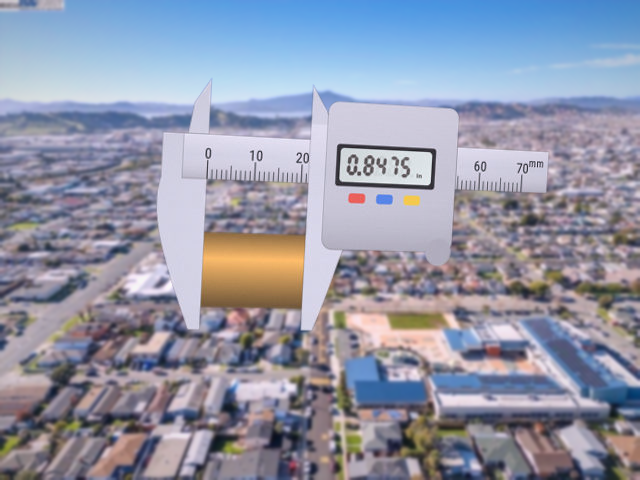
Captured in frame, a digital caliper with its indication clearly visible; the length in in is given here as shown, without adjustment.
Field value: 0.8475 in
